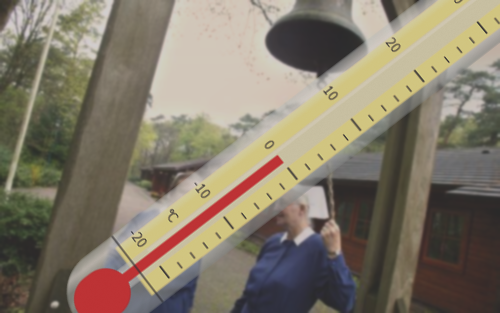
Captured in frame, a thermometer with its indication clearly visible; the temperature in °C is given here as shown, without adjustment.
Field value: 0 °C
